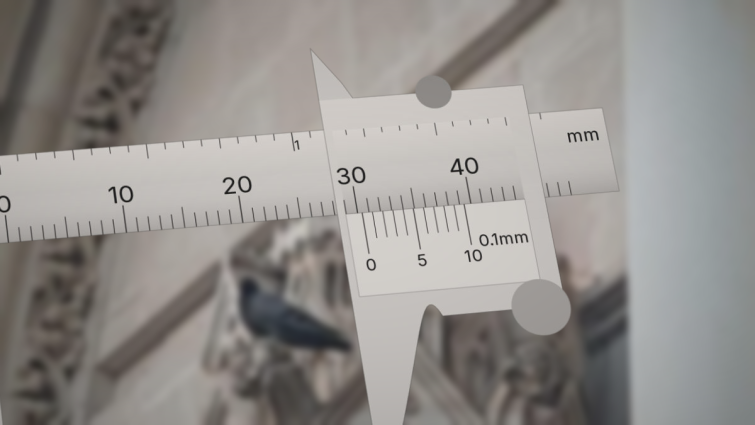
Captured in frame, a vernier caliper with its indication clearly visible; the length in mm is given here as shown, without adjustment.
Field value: 30.4 mm
